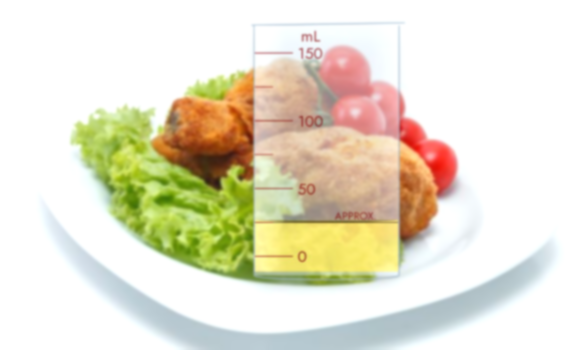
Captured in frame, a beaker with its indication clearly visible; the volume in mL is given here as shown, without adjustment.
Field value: 25 mL
